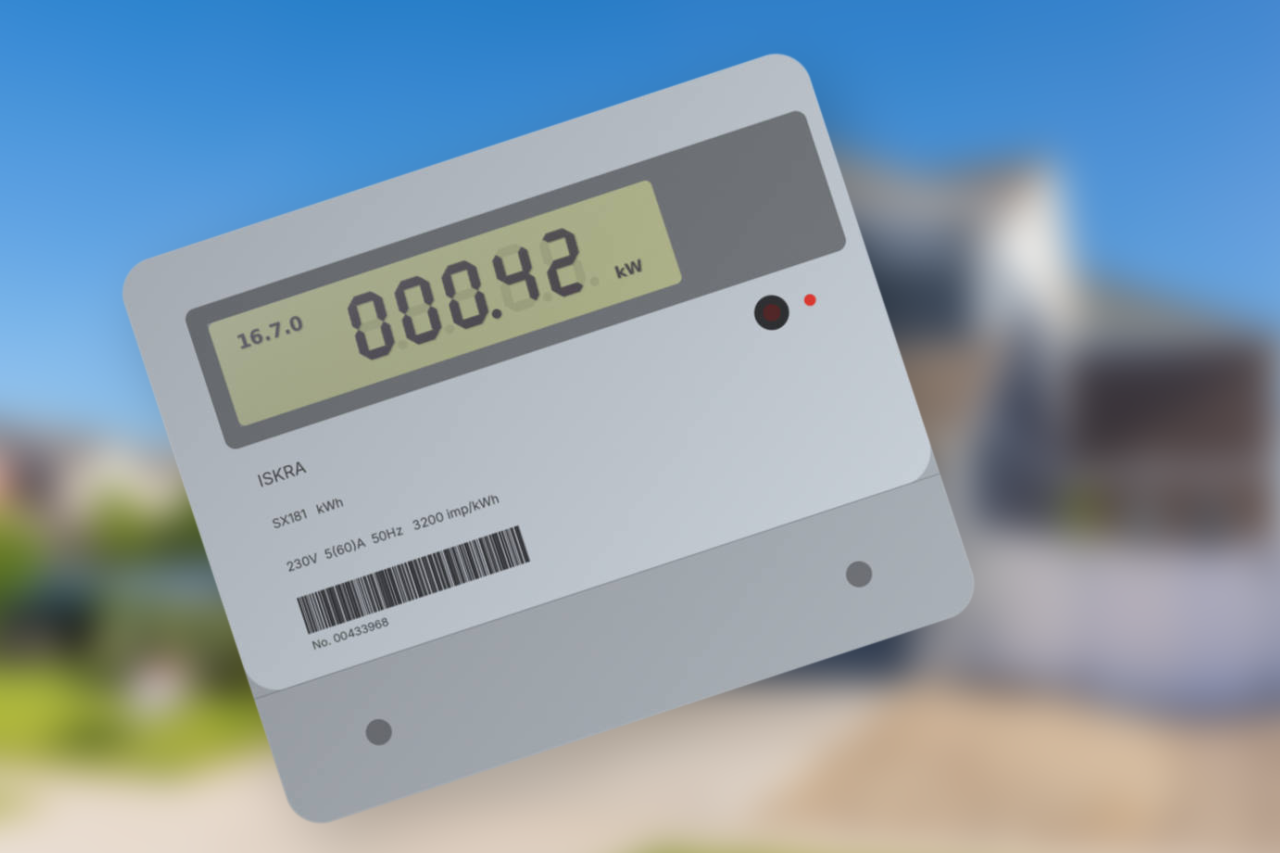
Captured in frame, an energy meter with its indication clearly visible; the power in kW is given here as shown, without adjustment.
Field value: 0.42 kW
